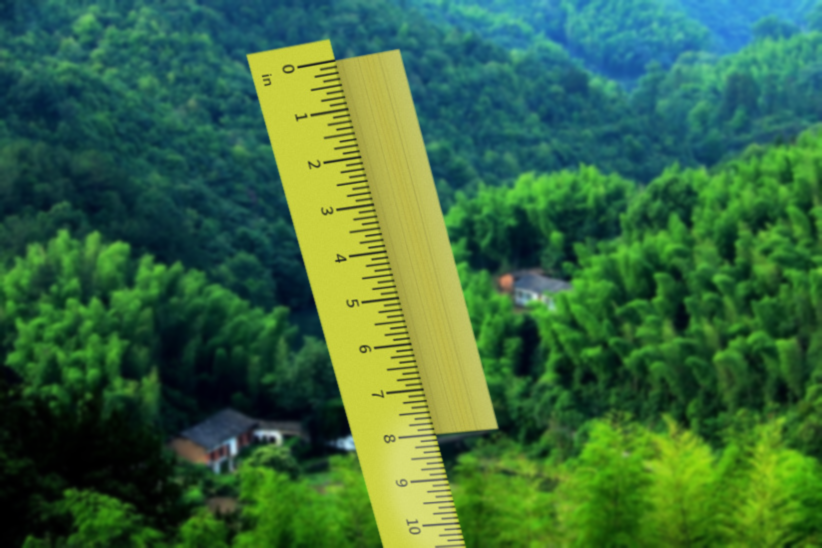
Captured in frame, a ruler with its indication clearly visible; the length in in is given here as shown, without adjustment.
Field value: 8 in
